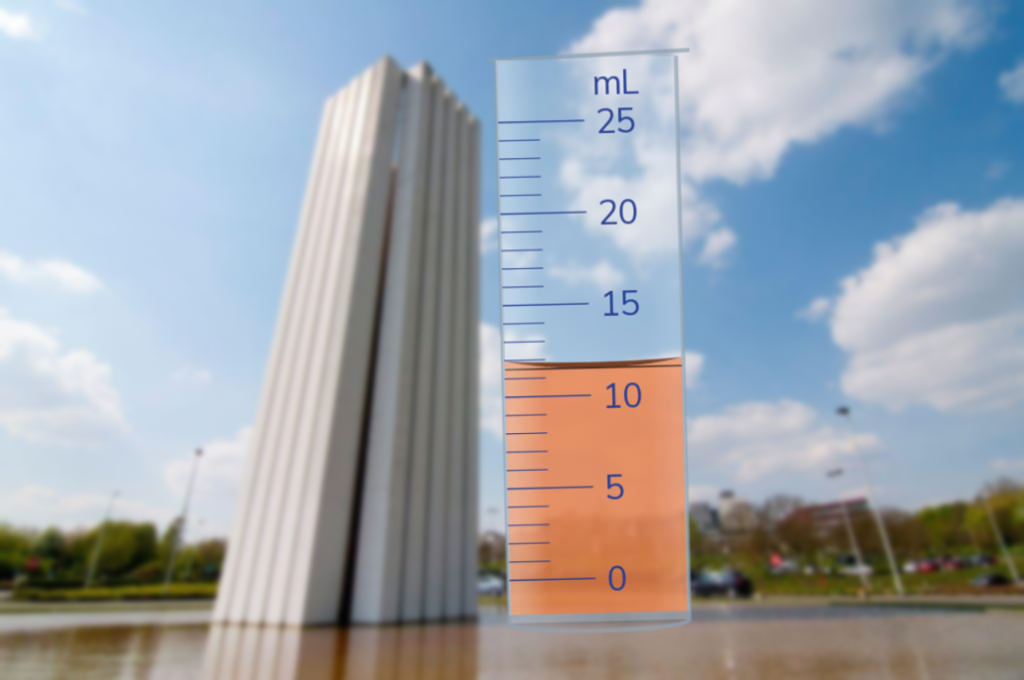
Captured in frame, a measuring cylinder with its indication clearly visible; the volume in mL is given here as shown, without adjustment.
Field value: 11.5 mL
